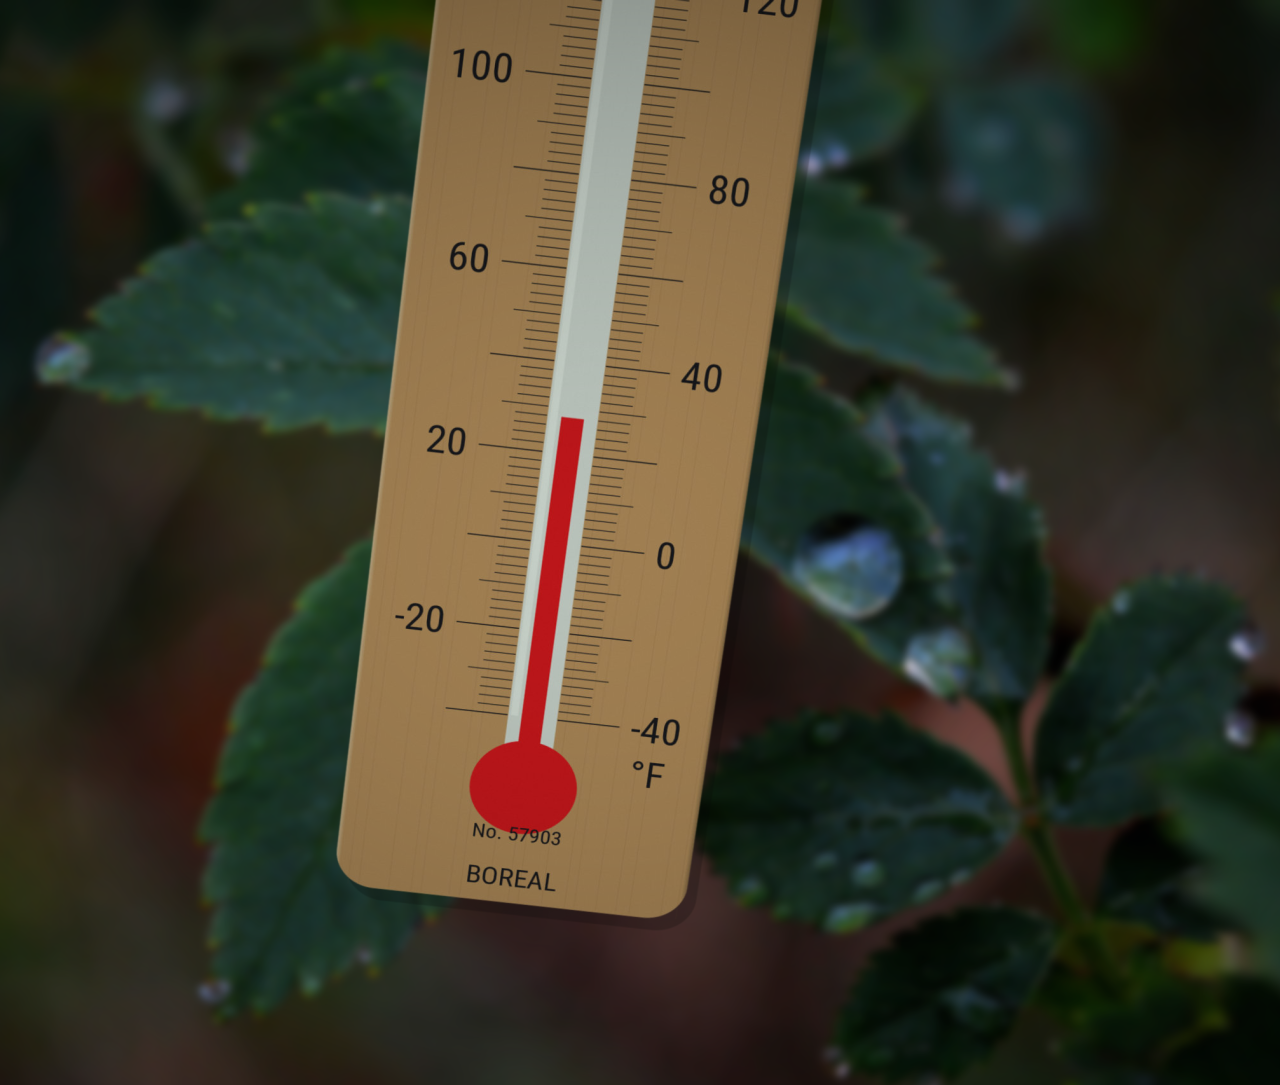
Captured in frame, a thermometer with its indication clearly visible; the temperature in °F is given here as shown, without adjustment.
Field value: 28 °F
